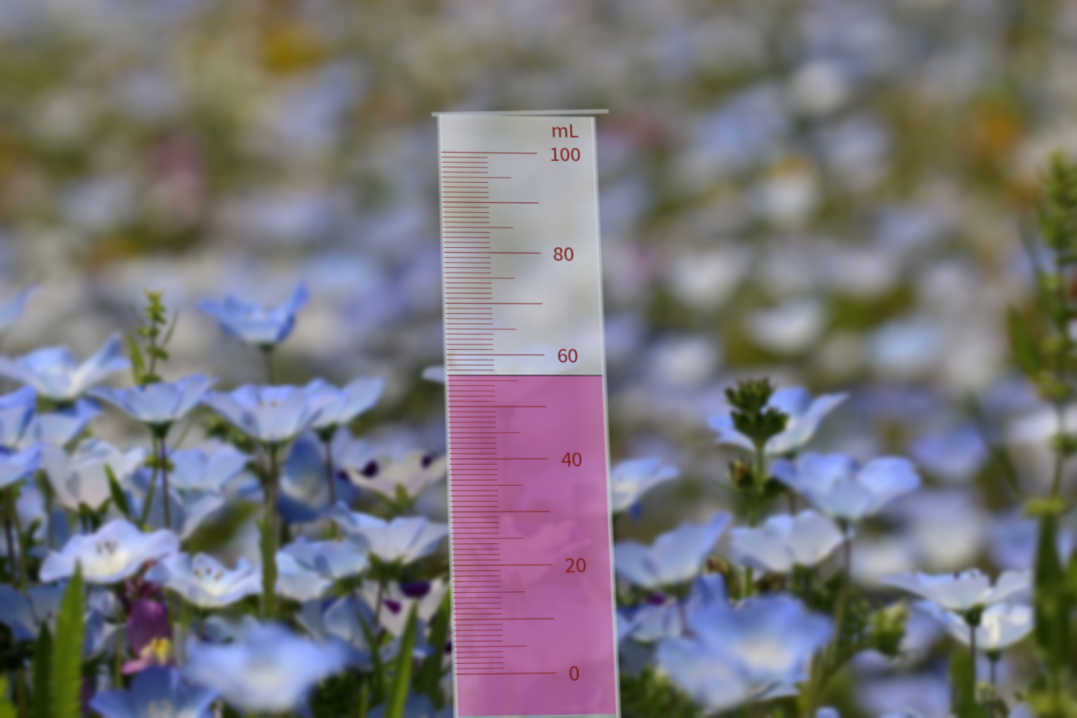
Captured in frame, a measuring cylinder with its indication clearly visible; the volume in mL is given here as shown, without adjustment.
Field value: 56 mL
